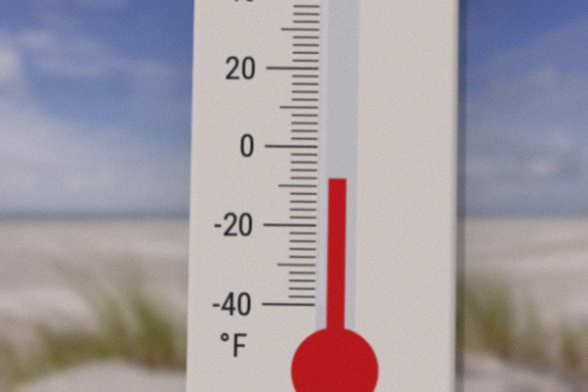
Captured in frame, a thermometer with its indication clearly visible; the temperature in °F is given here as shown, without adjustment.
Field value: -8 °F
